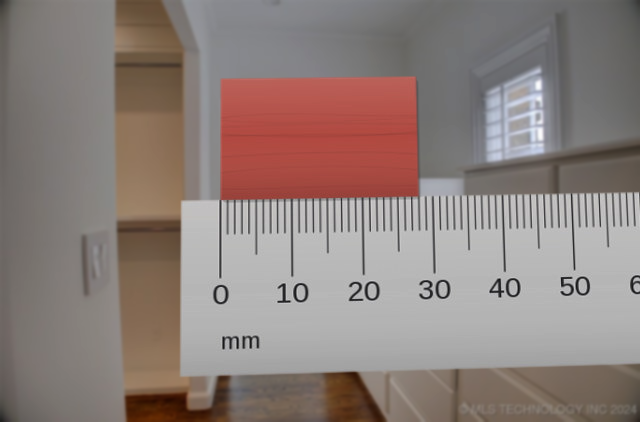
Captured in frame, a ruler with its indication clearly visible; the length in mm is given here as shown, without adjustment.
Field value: 28 mm
